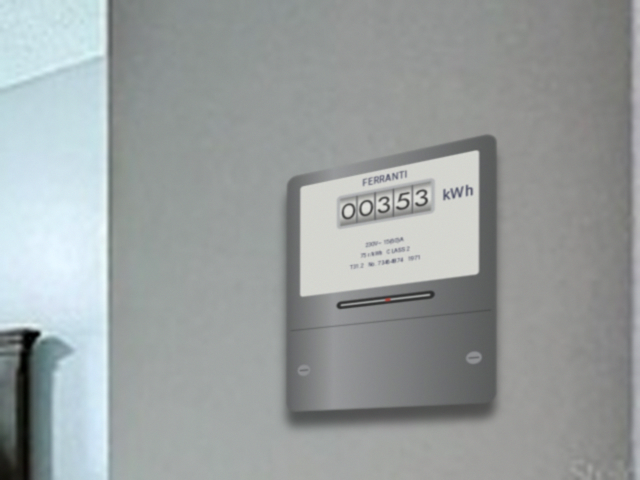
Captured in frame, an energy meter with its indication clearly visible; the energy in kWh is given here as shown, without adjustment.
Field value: 353 kWh
